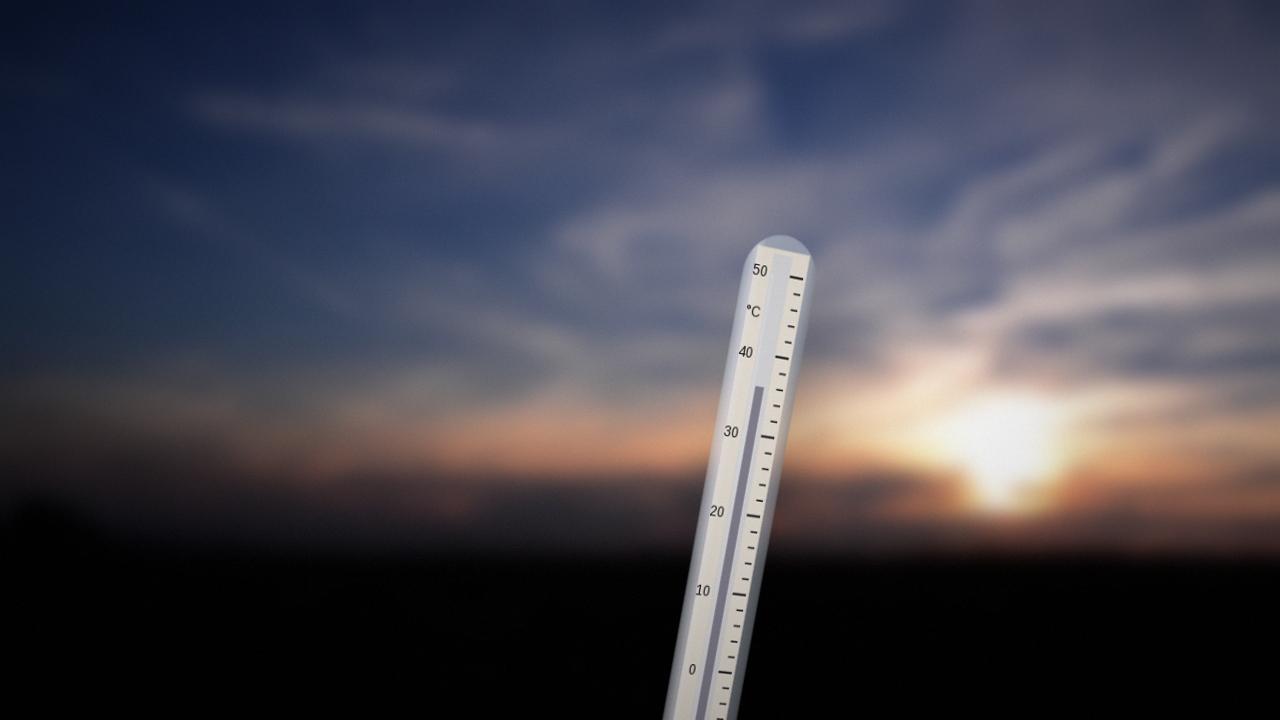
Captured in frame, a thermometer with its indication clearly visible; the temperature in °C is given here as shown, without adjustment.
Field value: 36 °C
